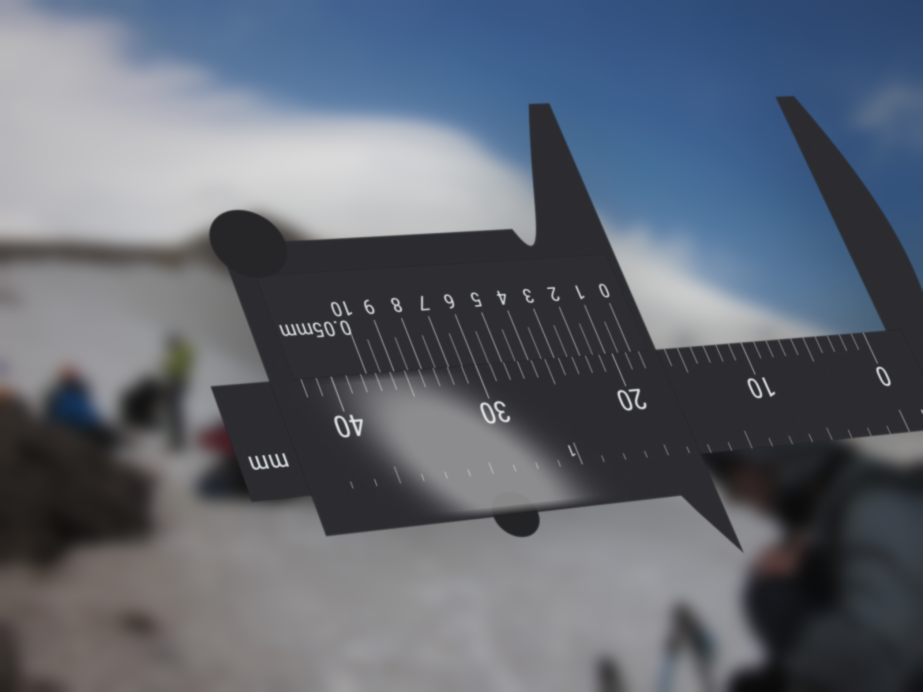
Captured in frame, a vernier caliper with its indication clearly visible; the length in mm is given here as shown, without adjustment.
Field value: 18.6 mm
